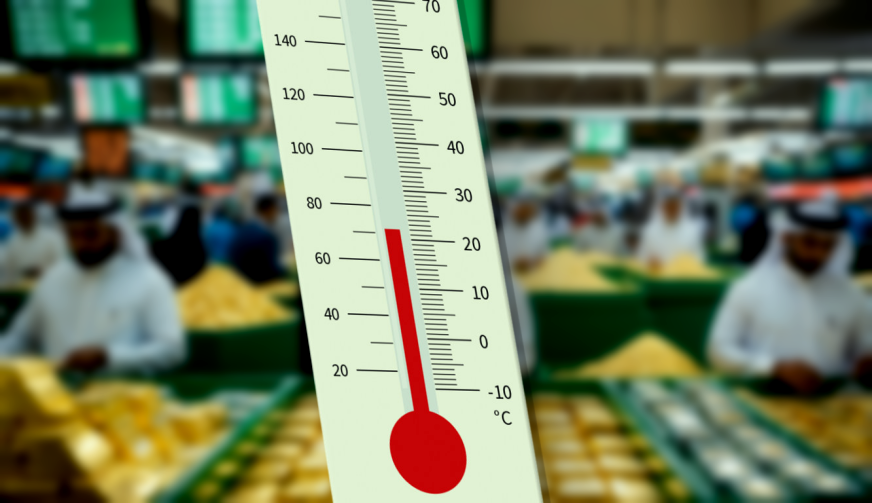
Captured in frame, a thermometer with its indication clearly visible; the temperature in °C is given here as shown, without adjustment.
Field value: 22 °C
